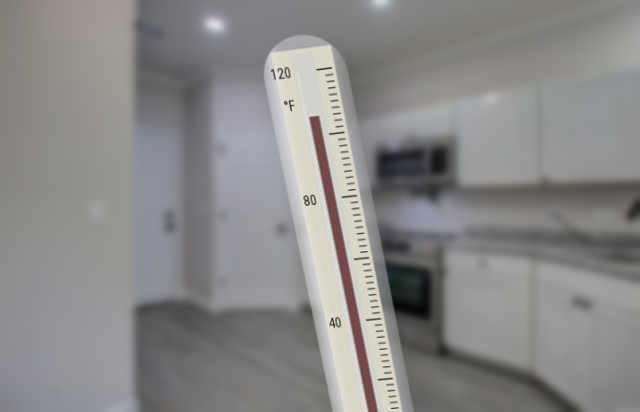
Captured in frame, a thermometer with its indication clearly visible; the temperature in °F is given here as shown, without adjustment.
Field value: 106 °F
